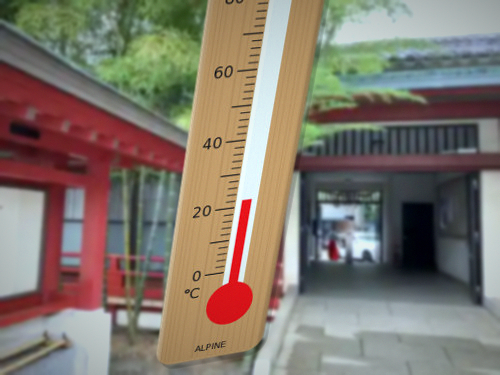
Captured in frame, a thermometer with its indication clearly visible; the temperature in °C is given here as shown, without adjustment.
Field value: 22 °C
